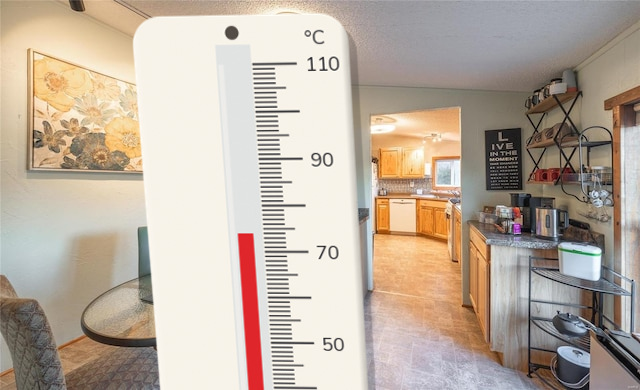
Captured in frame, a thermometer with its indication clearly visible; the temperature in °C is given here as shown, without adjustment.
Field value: 74 °C
